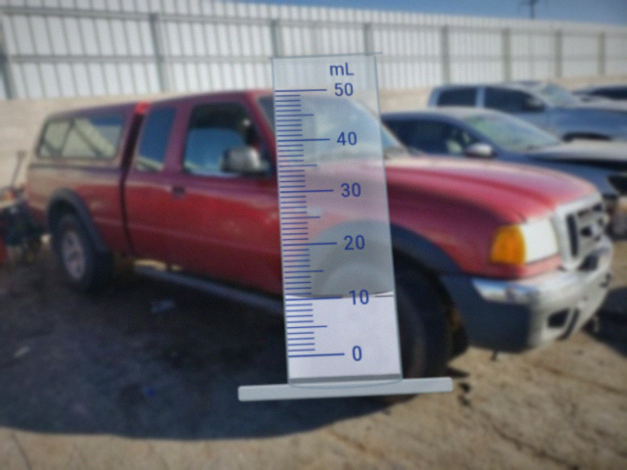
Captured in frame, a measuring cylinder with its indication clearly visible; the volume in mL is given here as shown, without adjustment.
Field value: 10 mL
